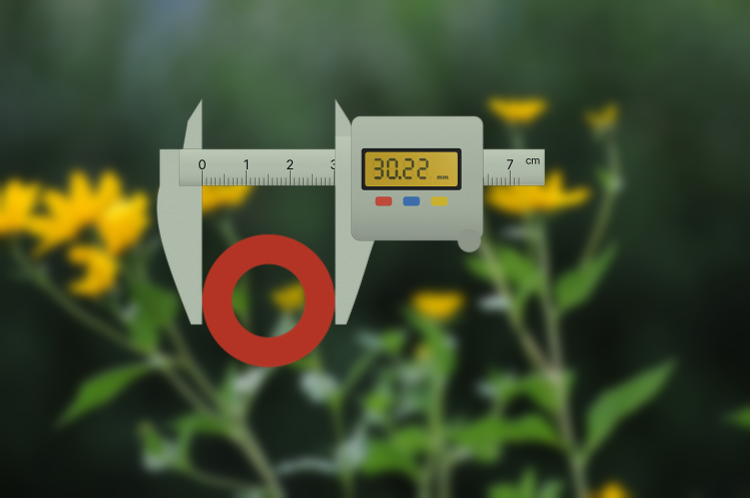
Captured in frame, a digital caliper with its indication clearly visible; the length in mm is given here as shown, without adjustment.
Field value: 30.22 mm
